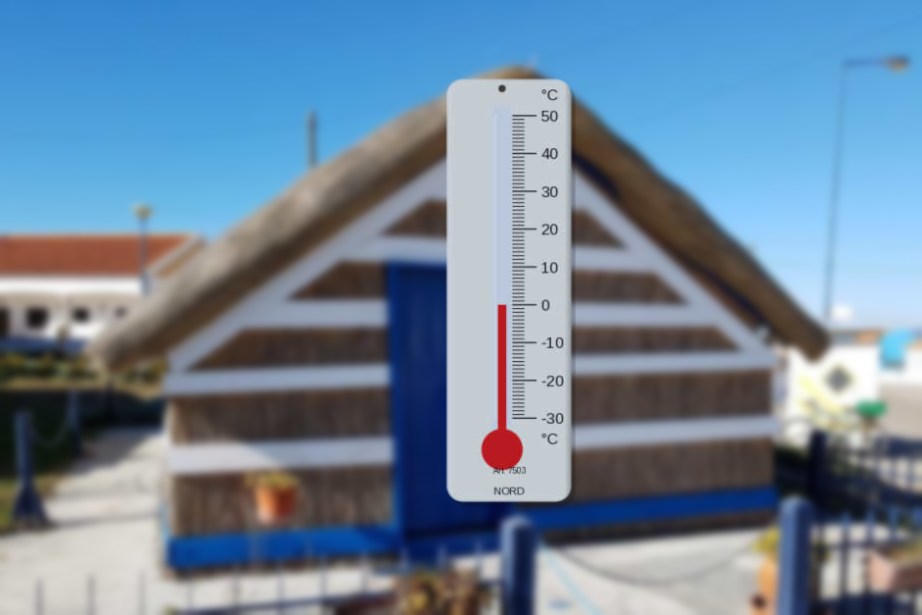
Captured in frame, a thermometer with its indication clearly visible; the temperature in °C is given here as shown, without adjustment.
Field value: 0 °C
